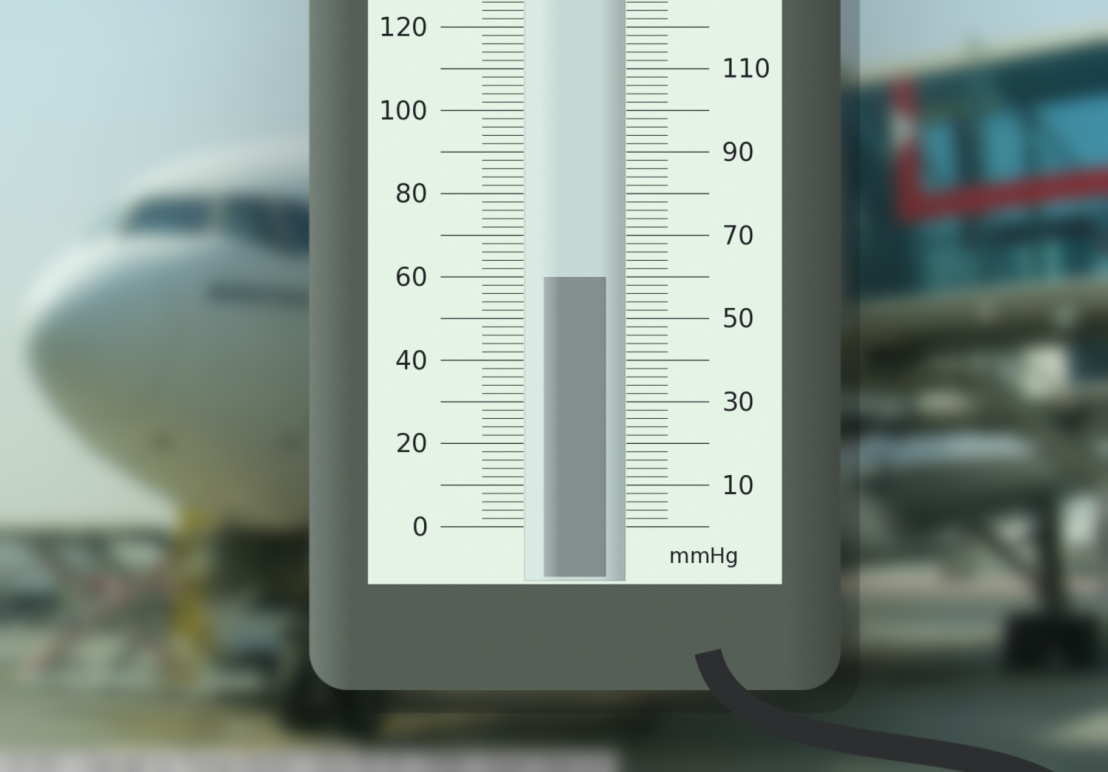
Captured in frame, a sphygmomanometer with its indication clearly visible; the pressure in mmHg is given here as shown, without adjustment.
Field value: 60 mmHg
